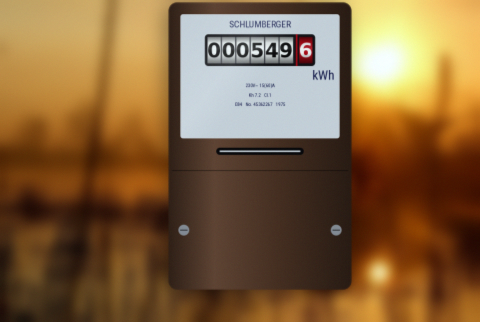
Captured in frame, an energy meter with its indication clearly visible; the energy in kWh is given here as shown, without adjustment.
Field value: 549.6 kWh
